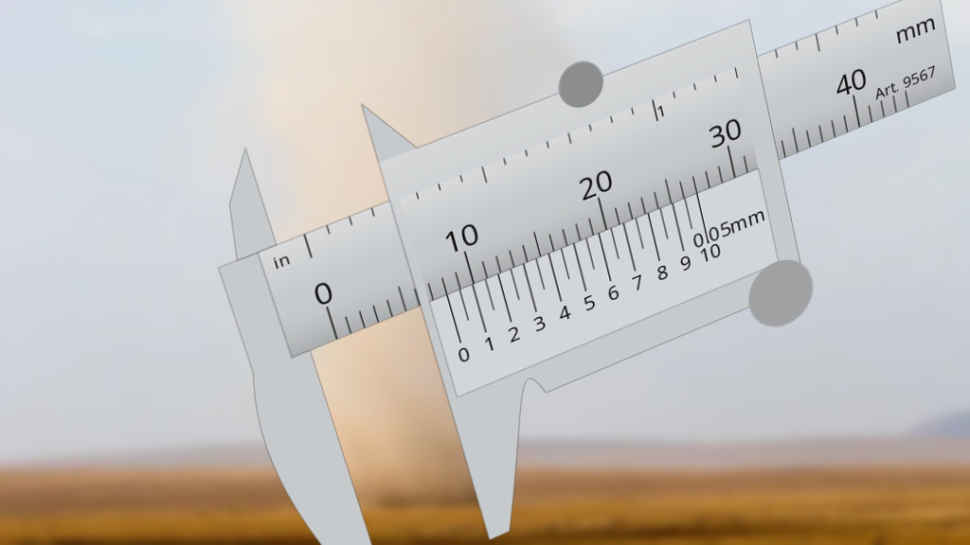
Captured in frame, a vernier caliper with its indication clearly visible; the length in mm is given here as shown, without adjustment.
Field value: 8.0 mm
